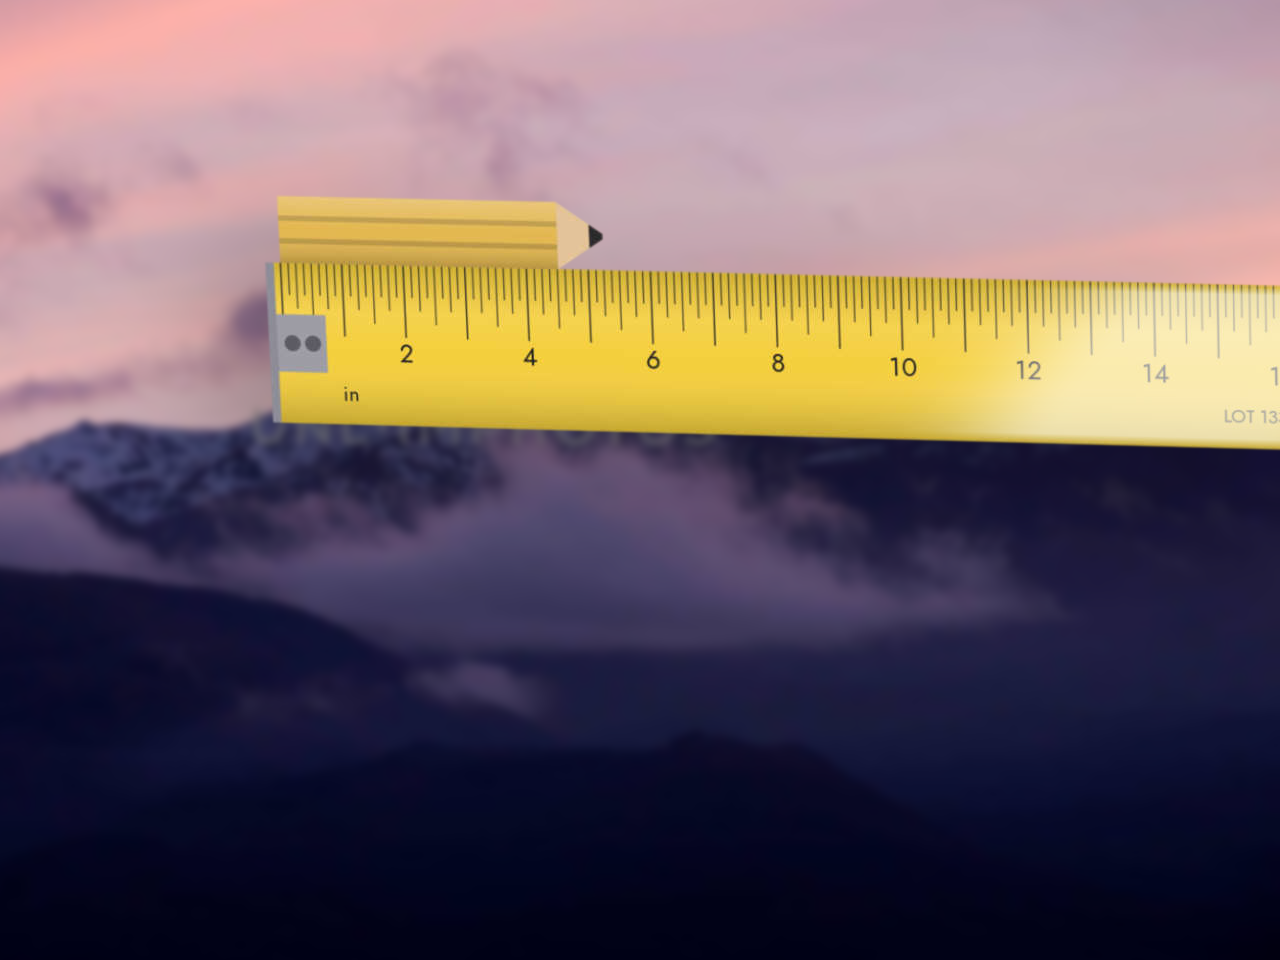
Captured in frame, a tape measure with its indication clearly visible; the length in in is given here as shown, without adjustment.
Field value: 5.25 in
